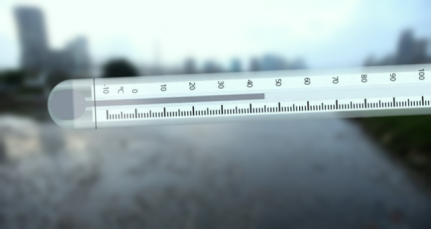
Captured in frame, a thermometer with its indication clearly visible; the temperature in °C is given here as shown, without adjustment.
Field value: 45 °C
